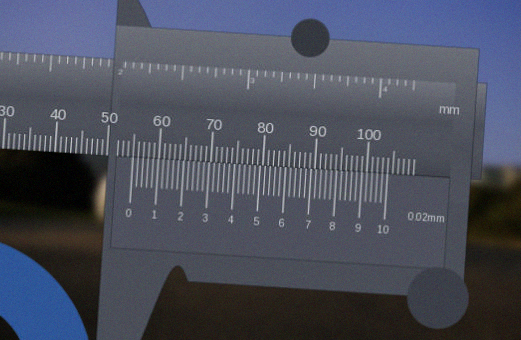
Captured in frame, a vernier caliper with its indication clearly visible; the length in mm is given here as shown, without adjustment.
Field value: 55.0 mm
